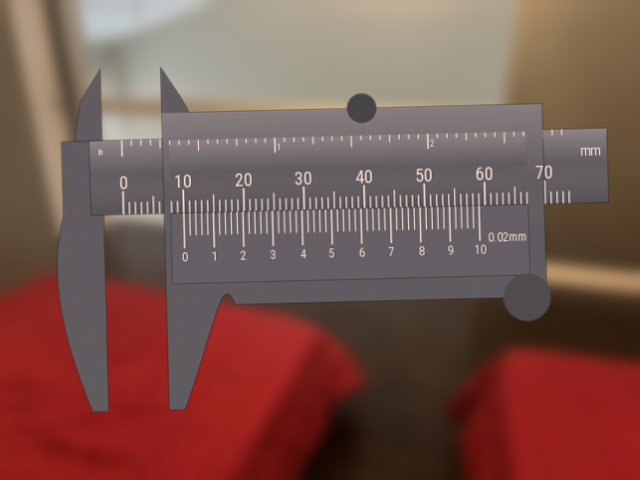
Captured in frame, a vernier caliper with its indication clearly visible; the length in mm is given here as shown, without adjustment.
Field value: 10.0 mm
